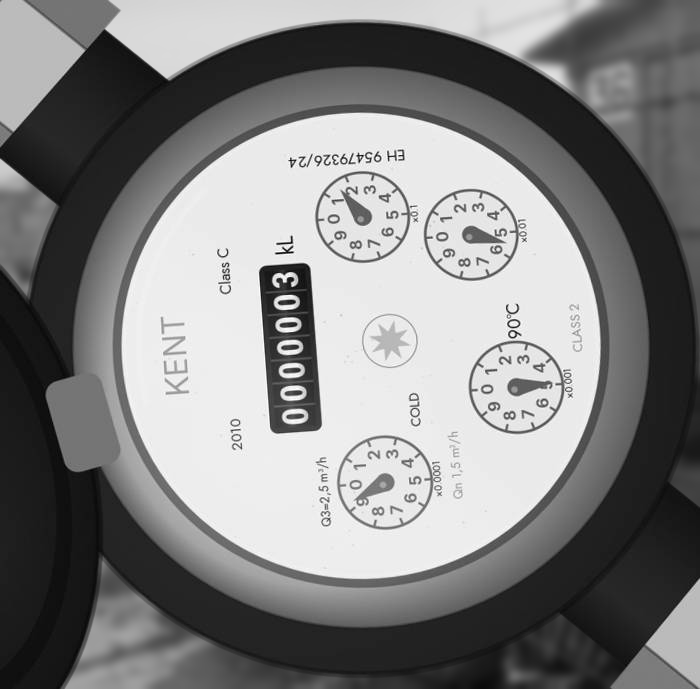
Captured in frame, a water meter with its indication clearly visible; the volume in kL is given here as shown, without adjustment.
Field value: 3.1549 kL
